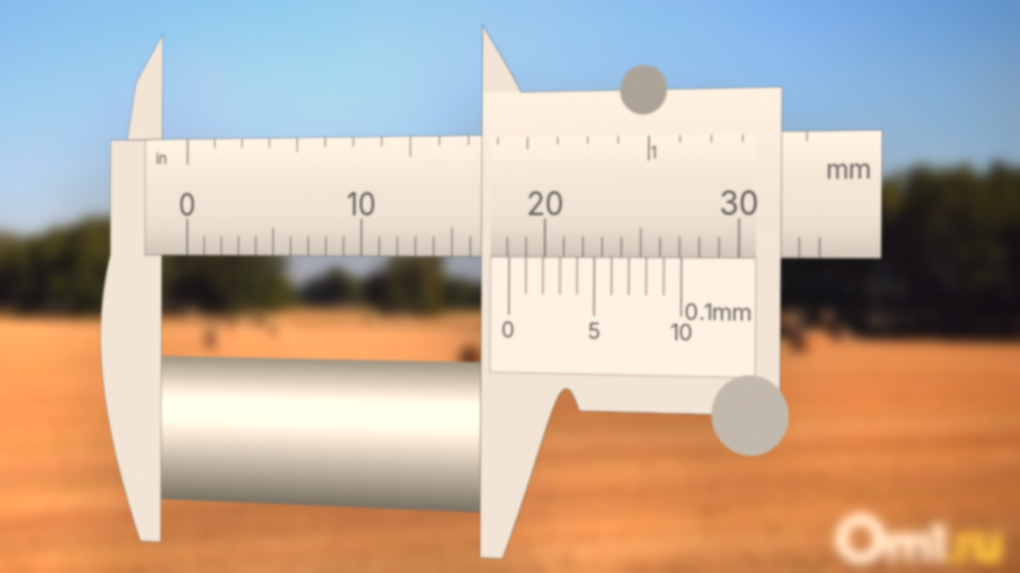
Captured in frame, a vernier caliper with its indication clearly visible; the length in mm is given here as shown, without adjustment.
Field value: 18.1 mm
